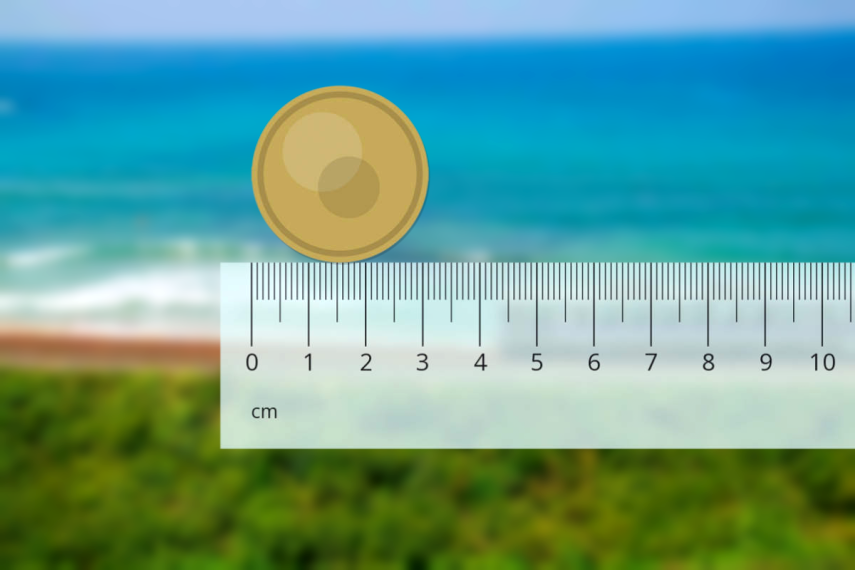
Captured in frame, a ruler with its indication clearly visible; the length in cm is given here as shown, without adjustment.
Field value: 3.1 cm
